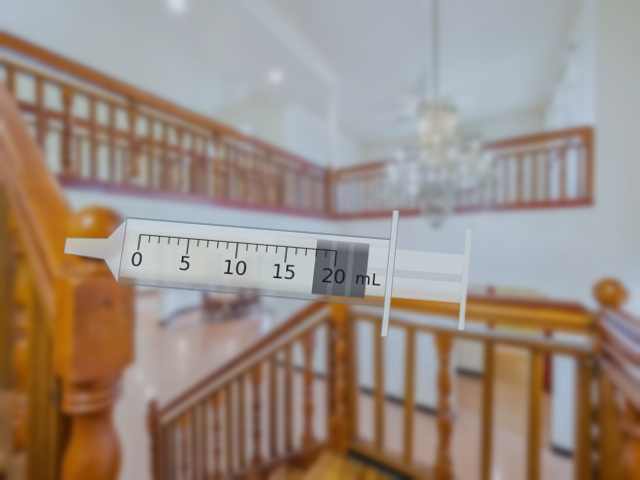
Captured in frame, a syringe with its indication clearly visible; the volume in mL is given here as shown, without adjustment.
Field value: 18 mL
